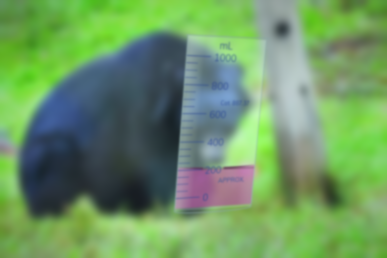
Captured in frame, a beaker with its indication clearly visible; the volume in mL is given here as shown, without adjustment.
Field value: 200 mL
